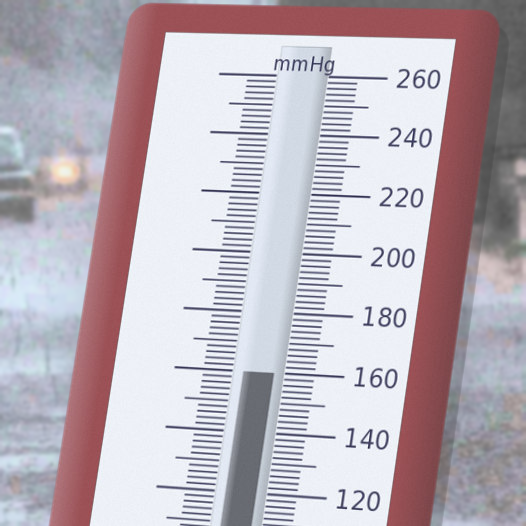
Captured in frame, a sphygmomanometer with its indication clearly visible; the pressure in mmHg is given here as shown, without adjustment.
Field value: 160 mmHg
